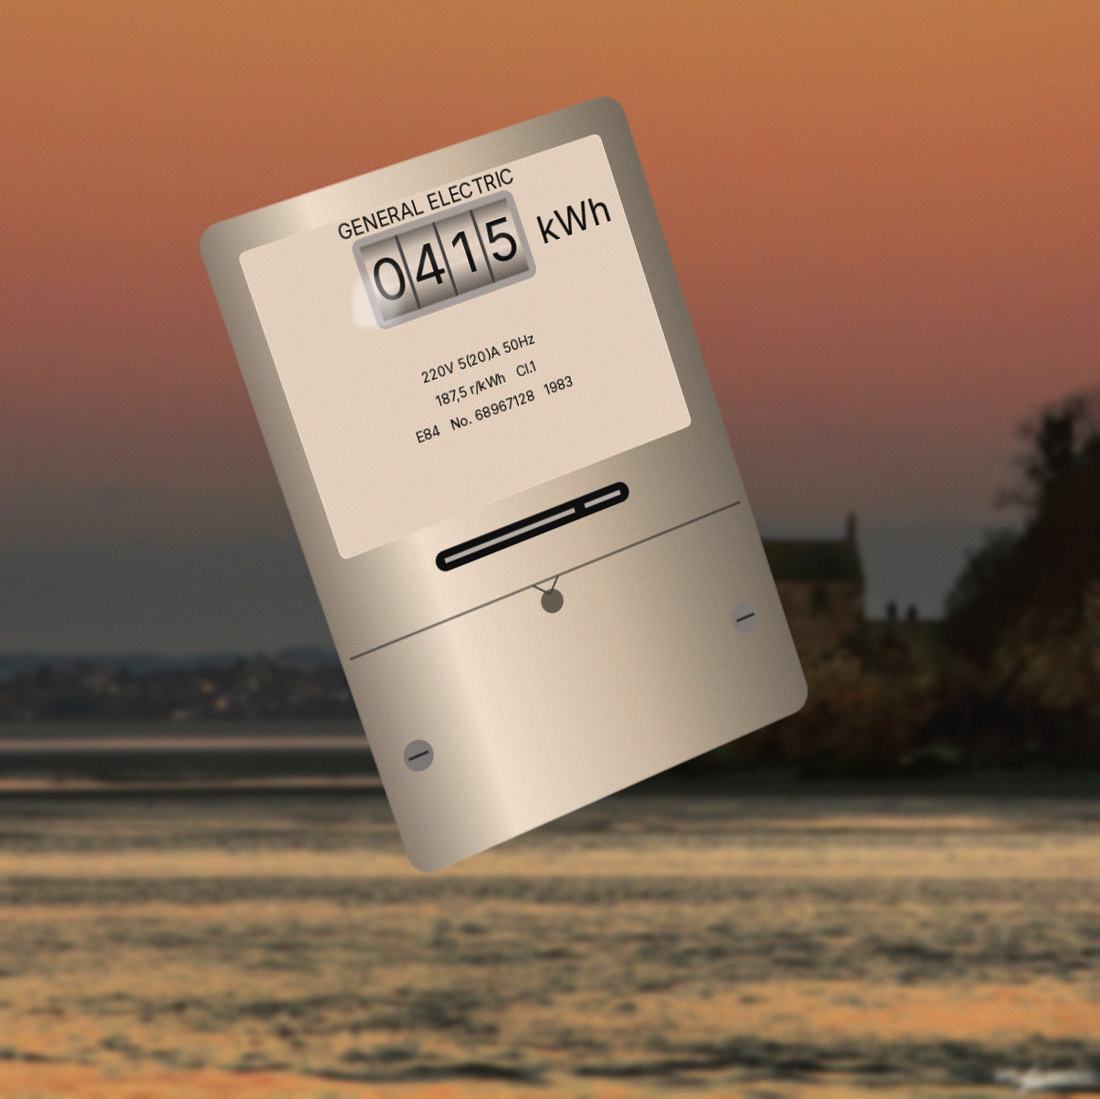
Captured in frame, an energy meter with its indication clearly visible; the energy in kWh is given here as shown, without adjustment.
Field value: 415 kWh
